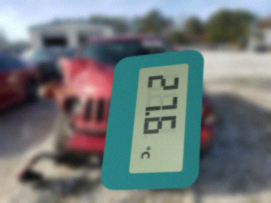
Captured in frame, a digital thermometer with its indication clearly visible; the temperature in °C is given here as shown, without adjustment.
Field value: 27.6 °C
